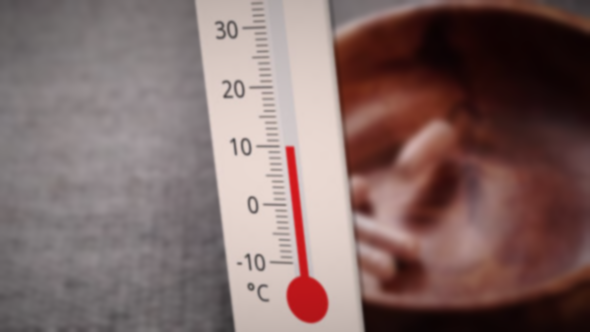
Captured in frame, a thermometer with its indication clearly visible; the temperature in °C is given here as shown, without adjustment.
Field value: 10 °C
